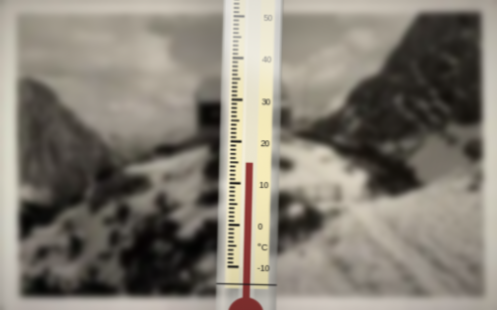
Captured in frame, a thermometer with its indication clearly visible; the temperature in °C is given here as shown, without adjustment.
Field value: 15 °C
